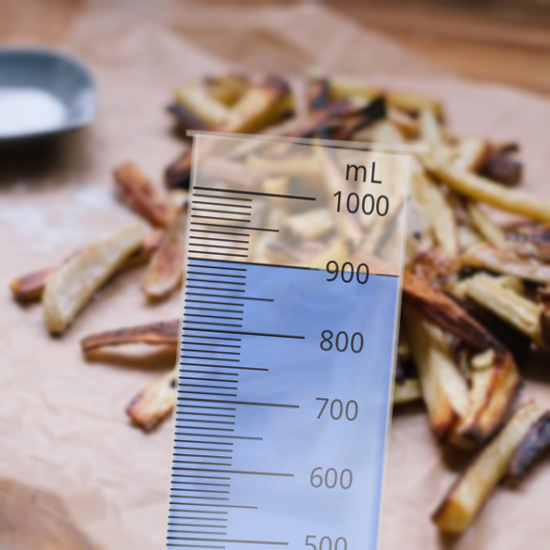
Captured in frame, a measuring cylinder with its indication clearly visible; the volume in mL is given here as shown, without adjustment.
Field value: 900 mL
